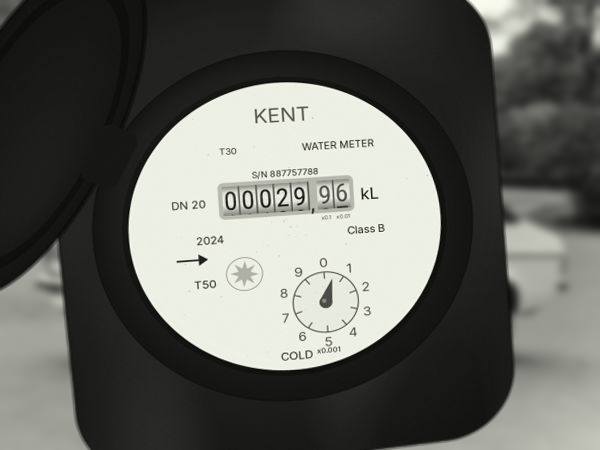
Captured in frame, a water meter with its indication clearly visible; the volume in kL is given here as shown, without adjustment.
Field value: 29.960 kL
